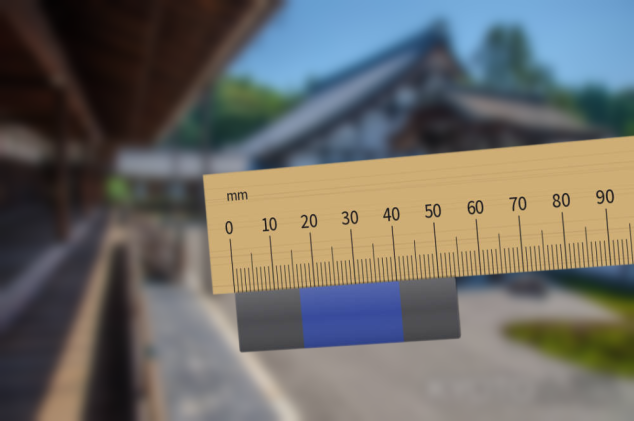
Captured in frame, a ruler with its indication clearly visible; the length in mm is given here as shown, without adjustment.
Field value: 54 mm
